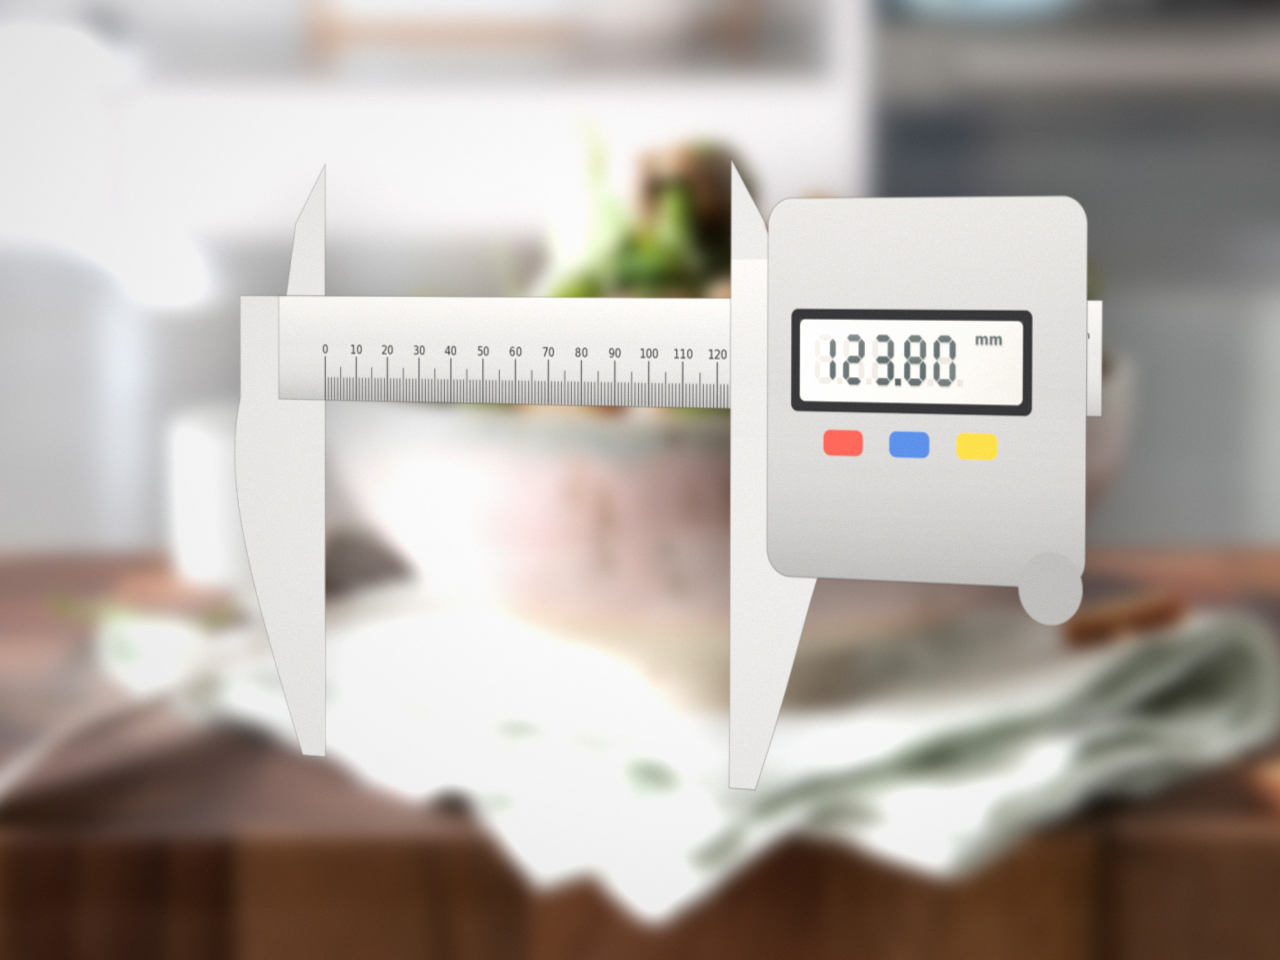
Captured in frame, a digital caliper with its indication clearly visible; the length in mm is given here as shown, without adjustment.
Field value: 123.80 mm
